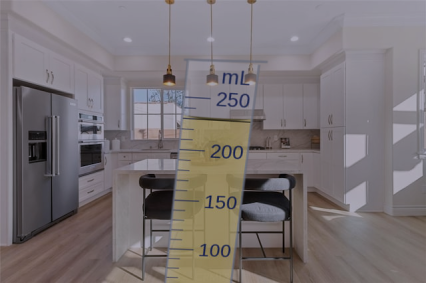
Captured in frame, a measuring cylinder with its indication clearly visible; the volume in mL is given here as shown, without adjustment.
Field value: 230 mL
